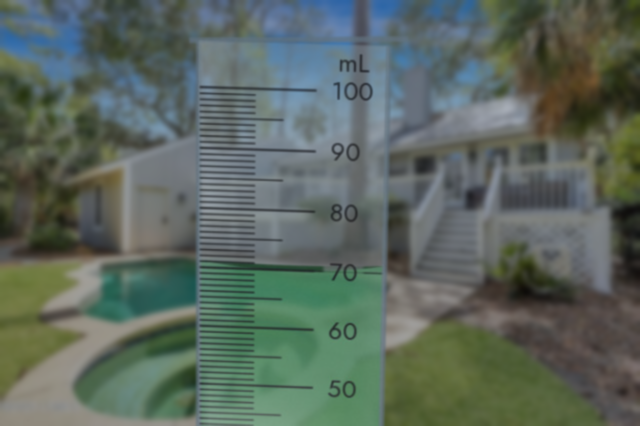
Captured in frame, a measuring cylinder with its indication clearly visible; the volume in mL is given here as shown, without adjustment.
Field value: 70 mL
